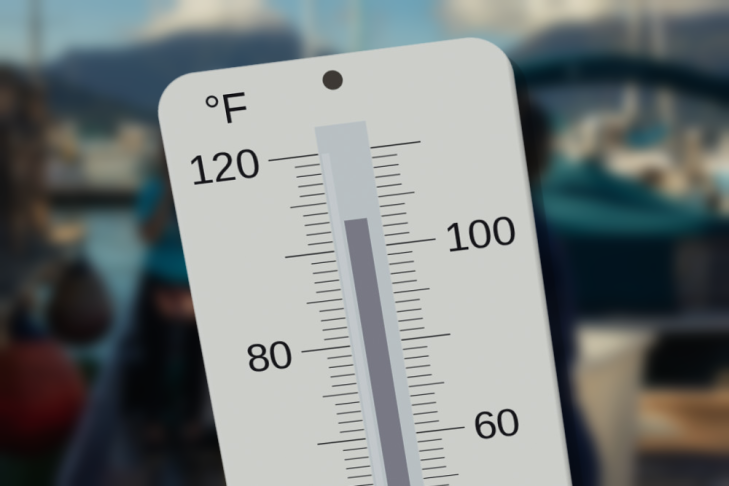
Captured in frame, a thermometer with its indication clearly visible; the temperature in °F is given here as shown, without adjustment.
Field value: 106 °F
